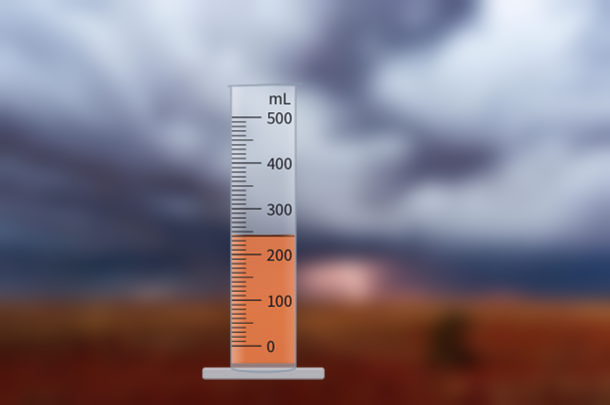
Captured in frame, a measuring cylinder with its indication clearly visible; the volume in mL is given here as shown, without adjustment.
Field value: 240 mL
